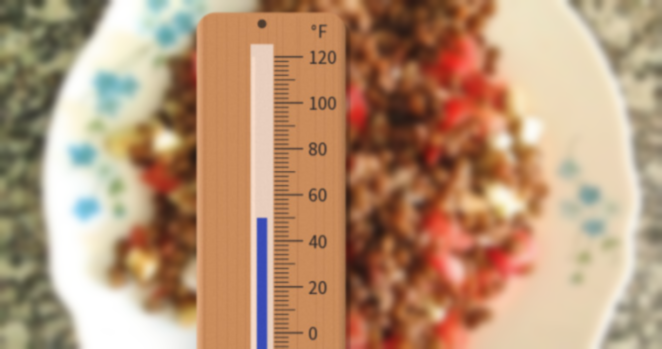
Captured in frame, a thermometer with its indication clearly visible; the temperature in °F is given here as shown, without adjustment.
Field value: 50 °F
